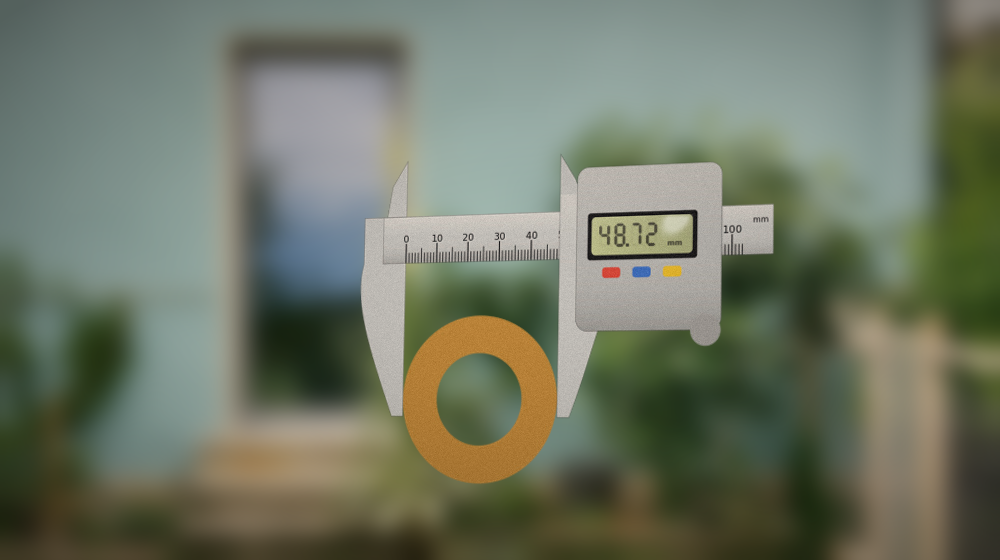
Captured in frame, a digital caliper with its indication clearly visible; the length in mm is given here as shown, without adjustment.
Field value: 48.72 mm
